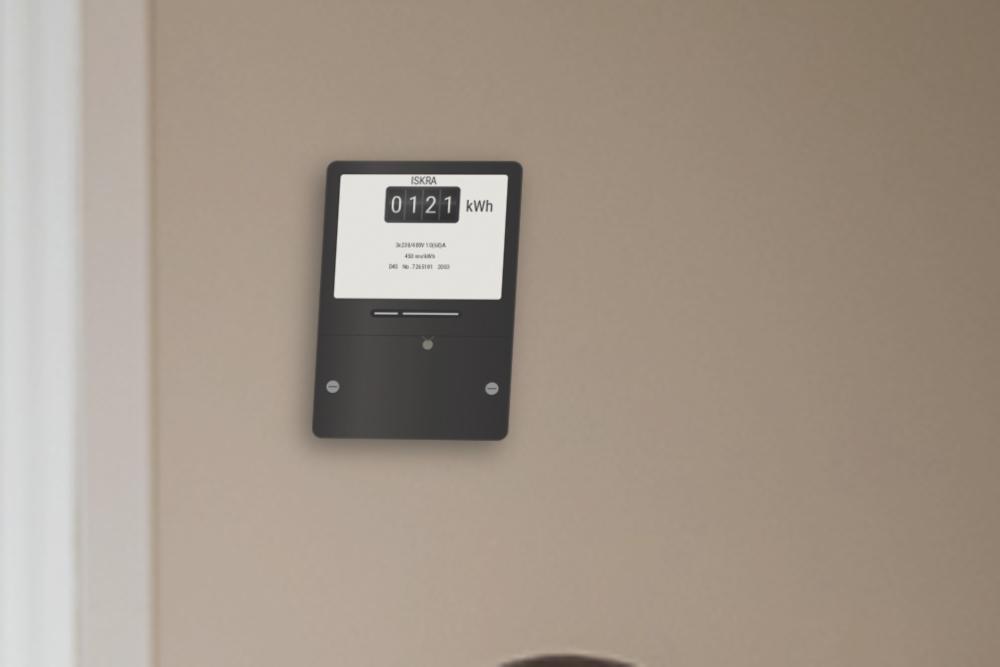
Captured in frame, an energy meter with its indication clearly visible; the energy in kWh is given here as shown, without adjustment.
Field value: 121 kWh
